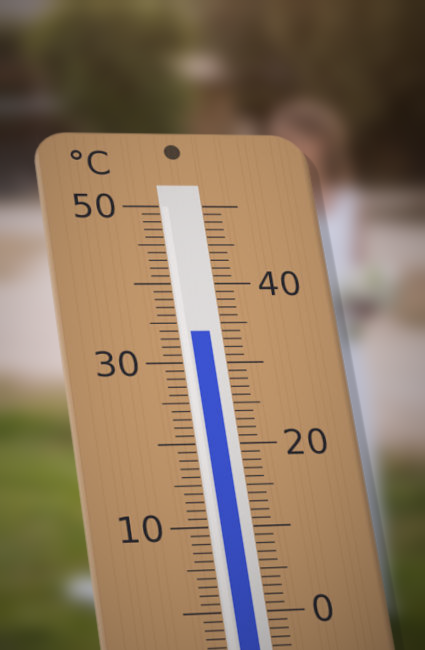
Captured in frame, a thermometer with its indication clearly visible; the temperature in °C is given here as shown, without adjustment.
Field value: 34 °C
